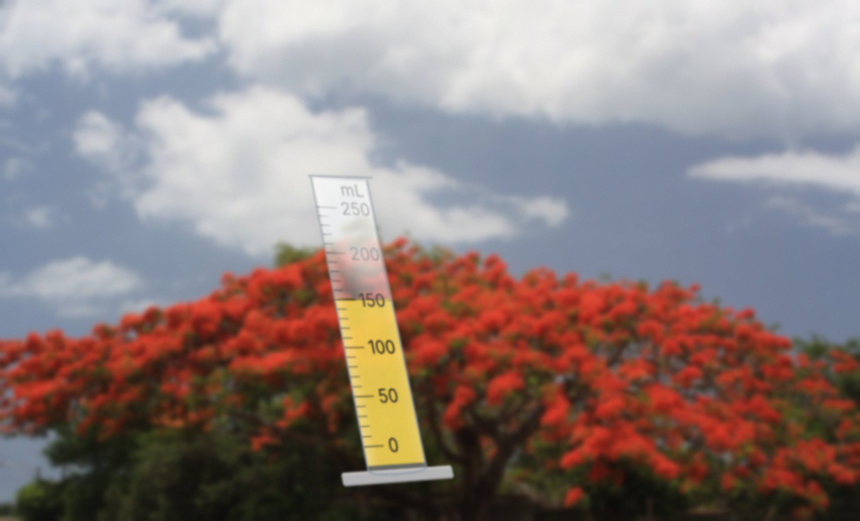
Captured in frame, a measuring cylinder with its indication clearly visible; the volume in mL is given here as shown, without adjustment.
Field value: 150 mL
